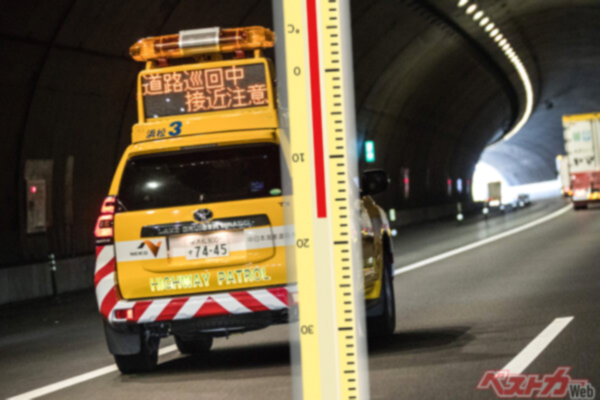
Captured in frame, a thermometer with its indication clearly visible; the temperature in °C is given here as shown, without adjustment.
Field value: 17 °C
